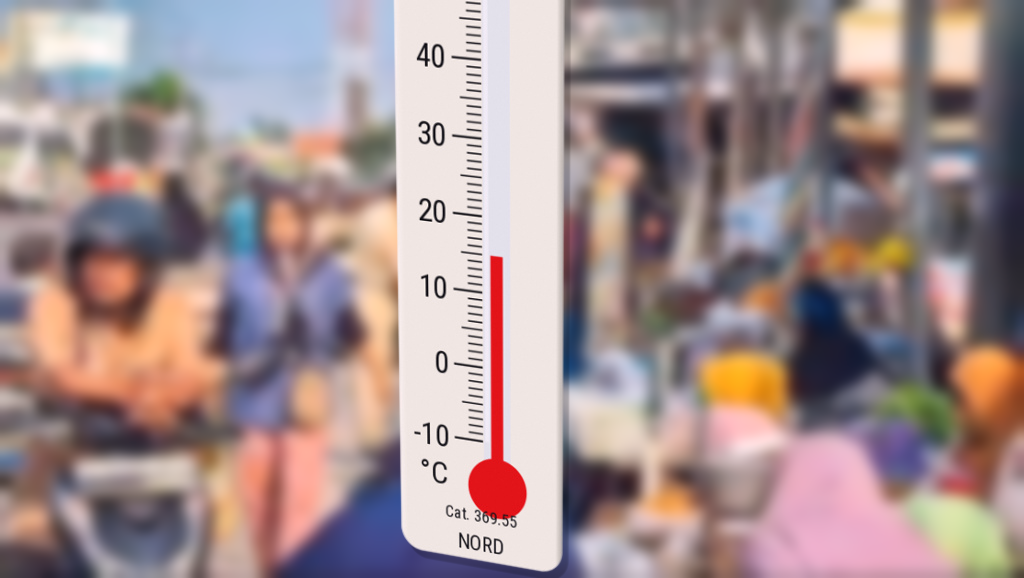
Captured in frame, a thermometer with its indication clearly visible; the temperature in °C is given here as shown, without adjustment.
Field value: 15 °C
